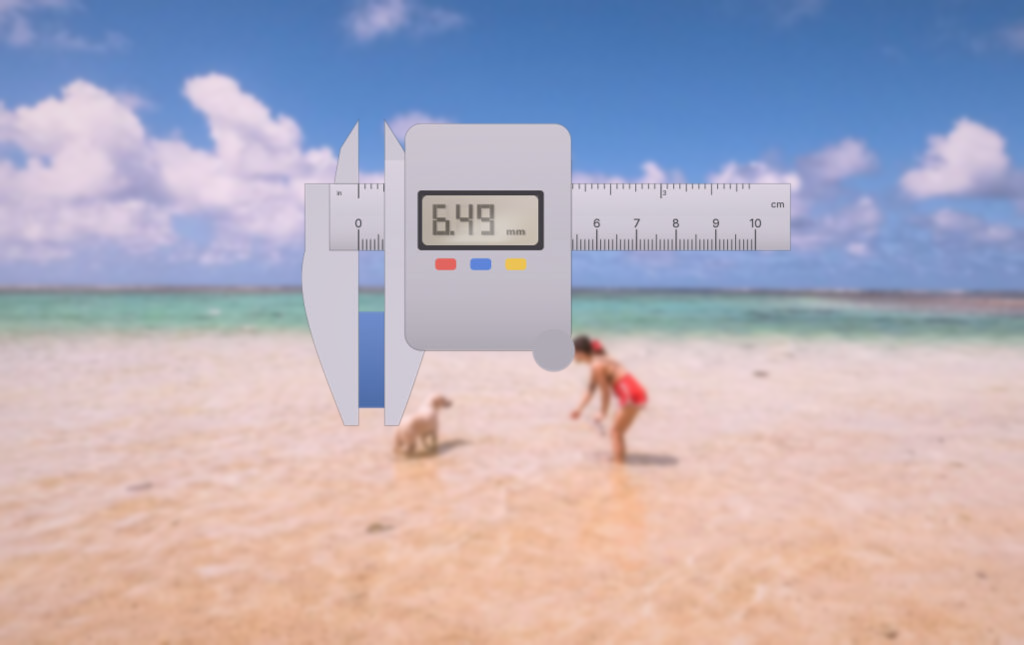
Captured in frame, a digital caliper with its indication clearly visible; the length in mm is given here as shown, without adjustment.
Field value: 6.49 mm
